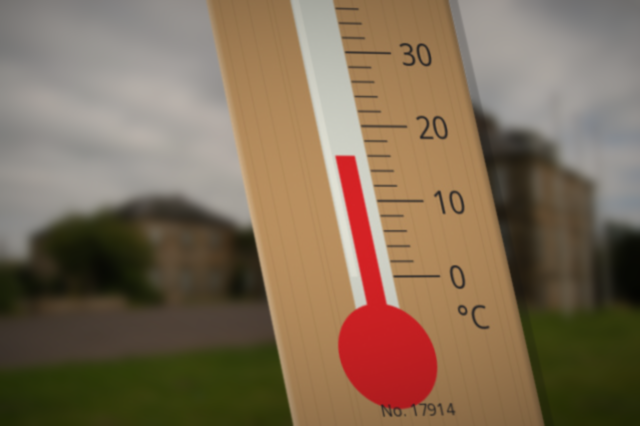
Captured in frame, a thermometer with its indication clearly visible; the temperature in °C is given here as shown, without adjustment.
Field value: 16 °C
